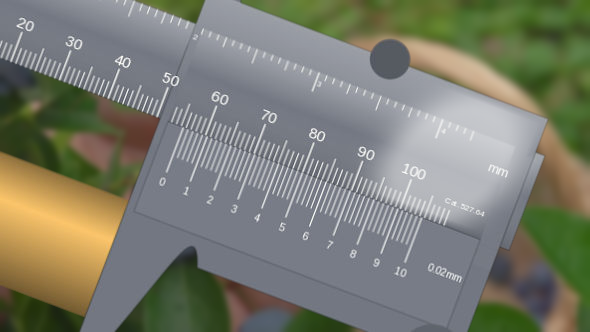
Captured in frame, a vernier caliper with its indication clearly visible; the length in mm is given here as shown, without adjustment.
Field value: 55.5 mm
